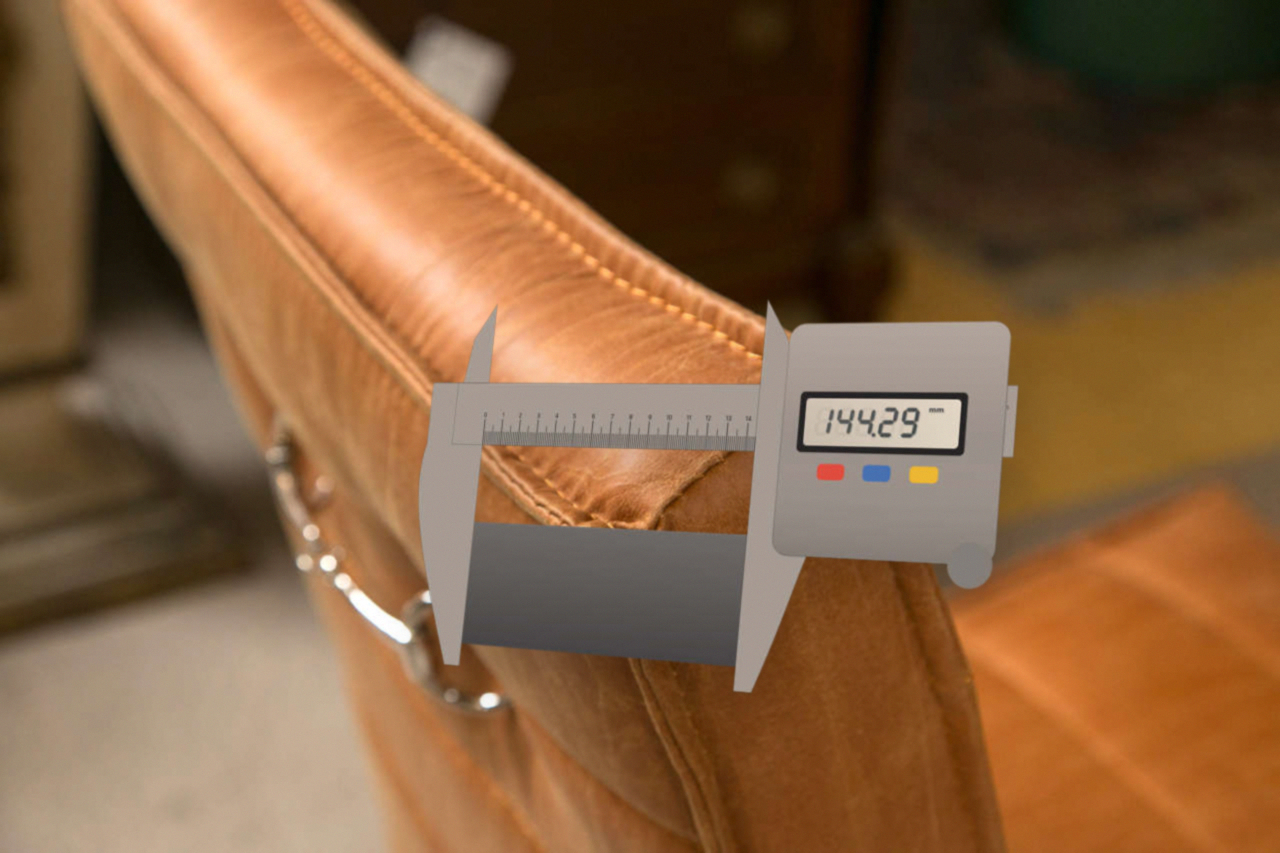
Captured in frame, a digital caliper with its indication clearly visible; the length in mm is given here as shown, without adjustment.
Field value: 144.29 mm
